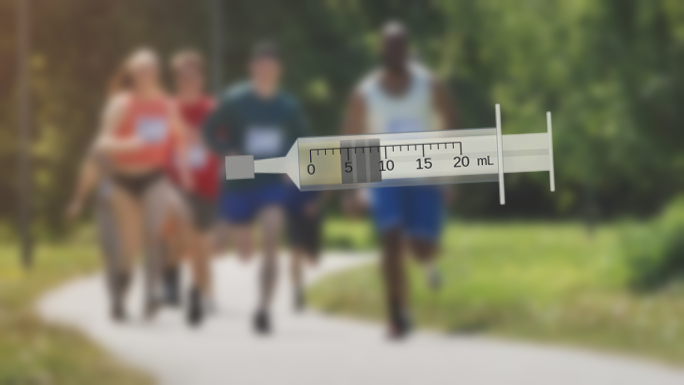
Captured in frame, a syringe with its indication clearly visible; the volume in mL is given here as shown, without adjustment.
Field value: 4 mL
